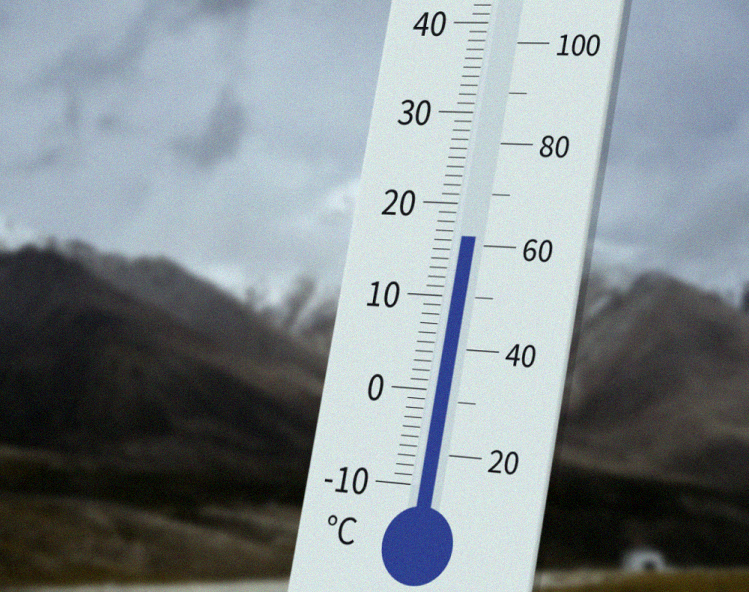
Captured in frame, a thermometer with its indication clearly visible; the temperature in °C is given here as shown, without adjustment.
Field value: 16.5 °C
